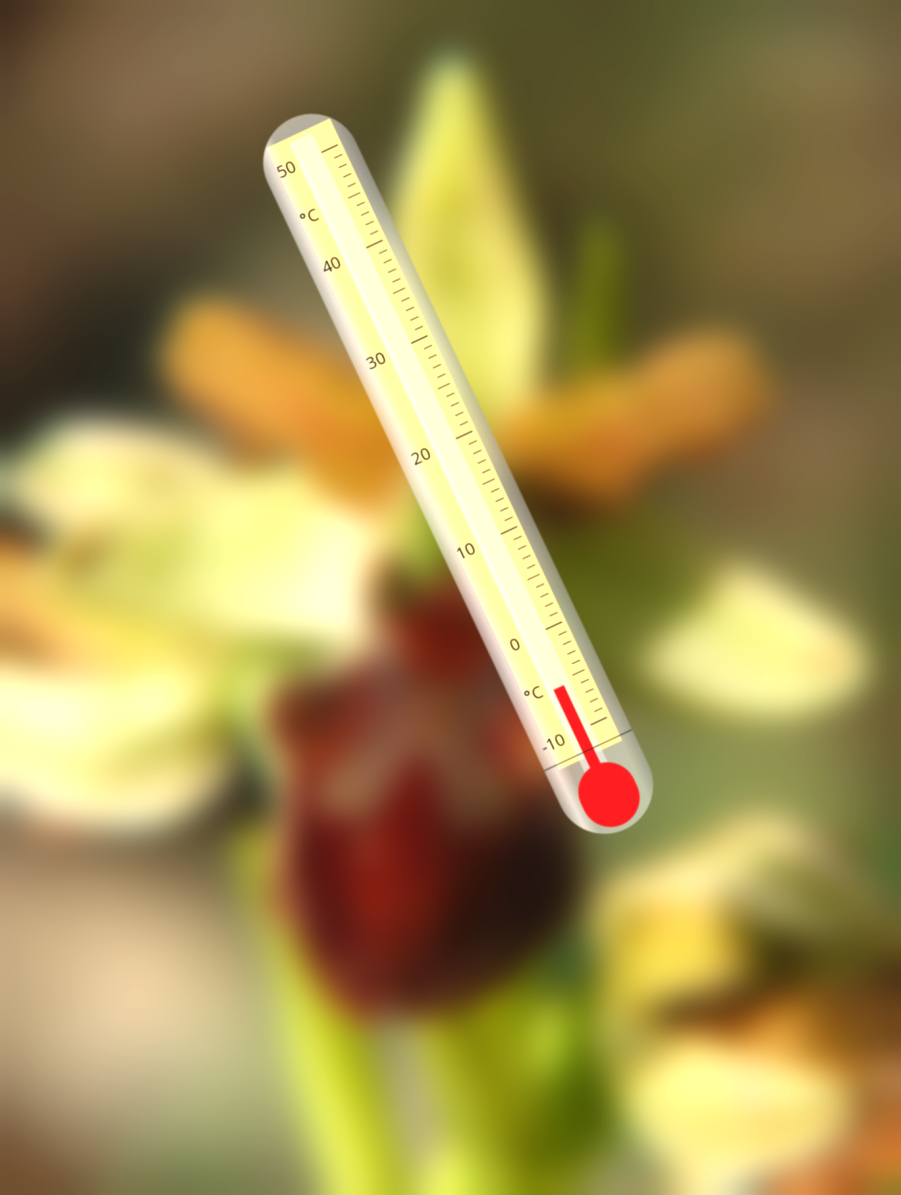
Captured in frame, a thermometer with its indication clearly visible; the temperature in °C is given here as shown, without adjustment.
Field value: -5.5 °C
